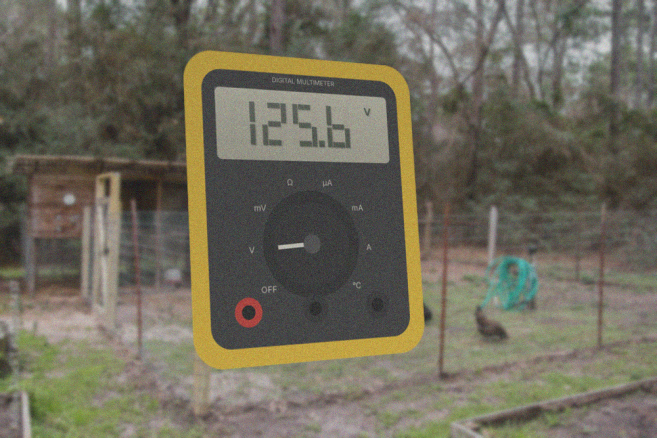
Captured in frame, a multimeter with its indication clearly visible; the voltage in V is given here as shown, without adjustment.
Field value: 125.6 V
